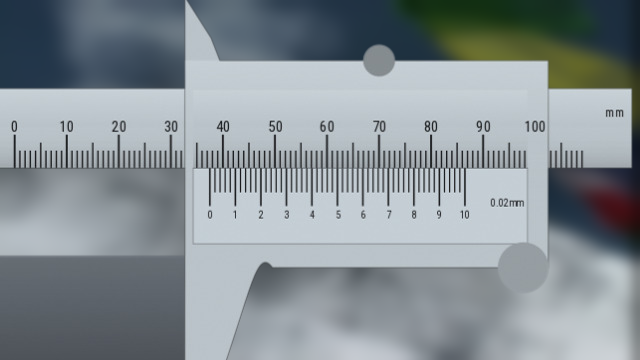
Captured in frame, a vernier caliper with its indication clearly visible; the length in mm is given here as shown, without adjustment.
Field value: 37.5 mm
